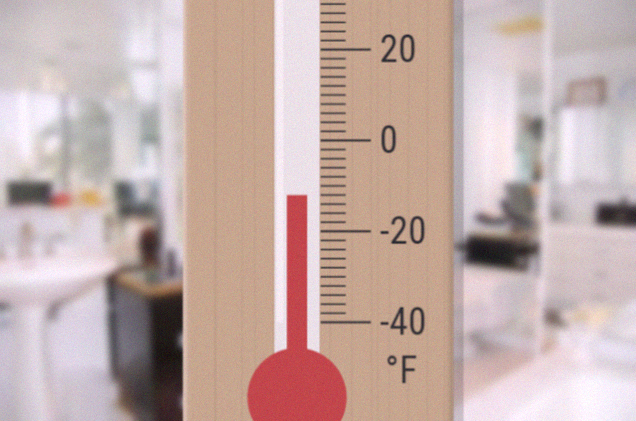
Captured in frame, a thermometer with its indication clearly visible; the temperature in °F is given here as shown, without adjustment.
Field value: -12 °F
